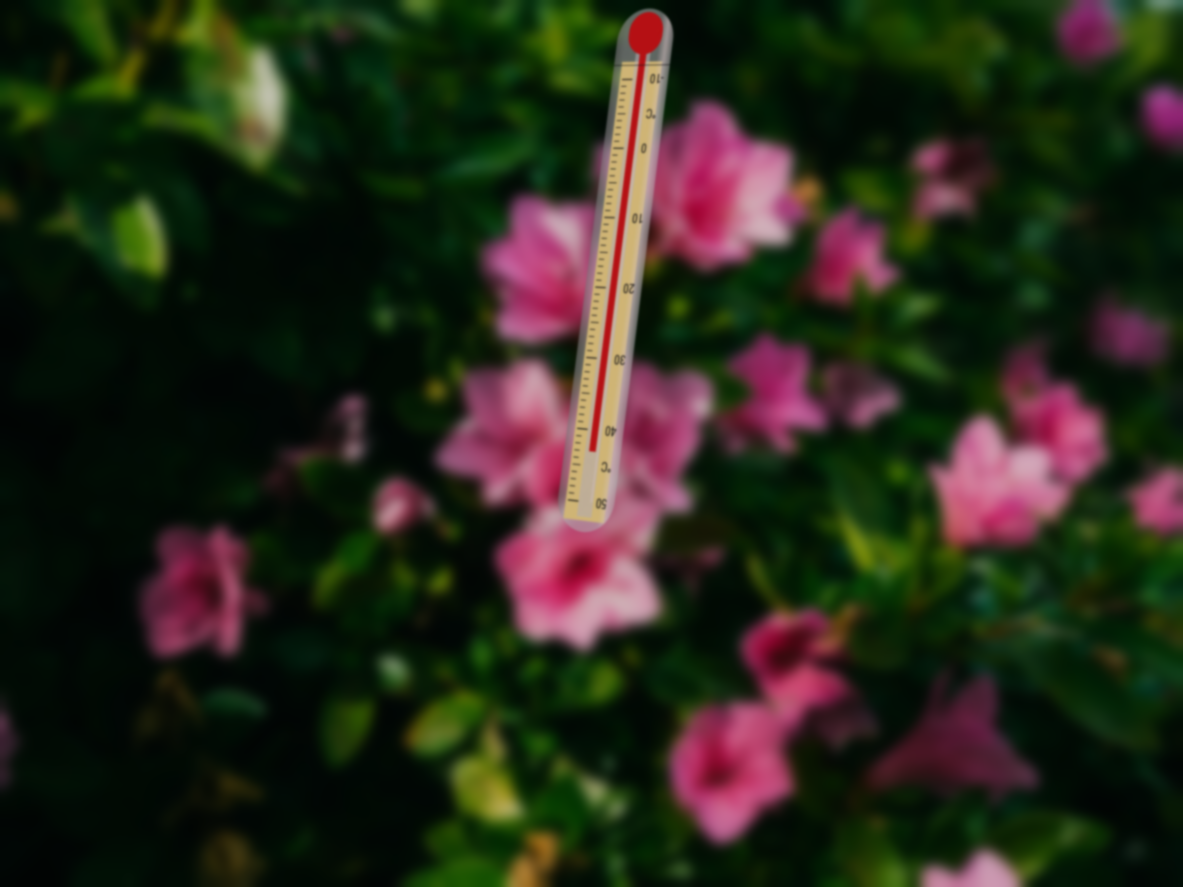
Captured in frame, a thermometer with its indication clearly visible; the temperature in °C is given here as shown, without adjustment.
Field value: 43 °C
